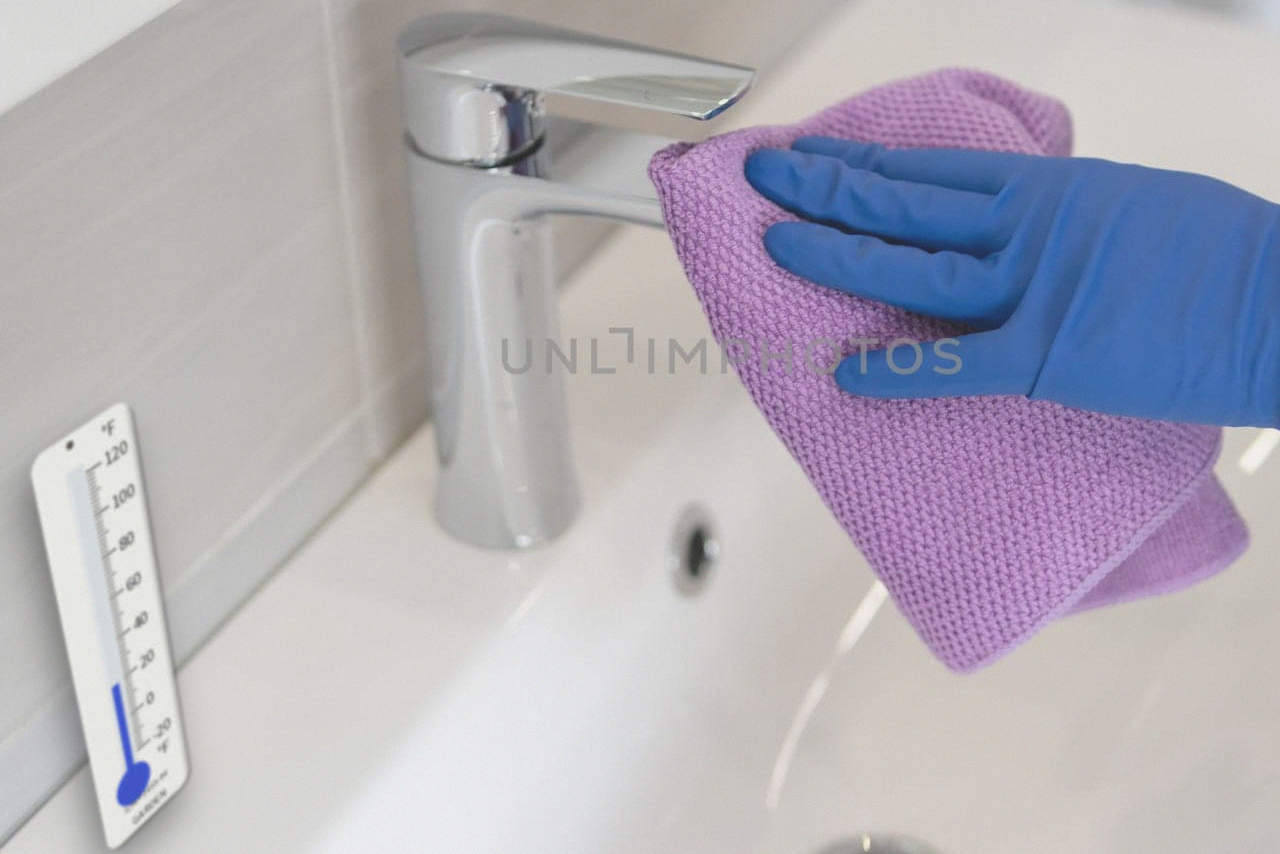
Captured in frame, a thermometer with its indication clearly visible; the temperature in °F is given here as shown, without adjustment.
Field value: 20 °F
